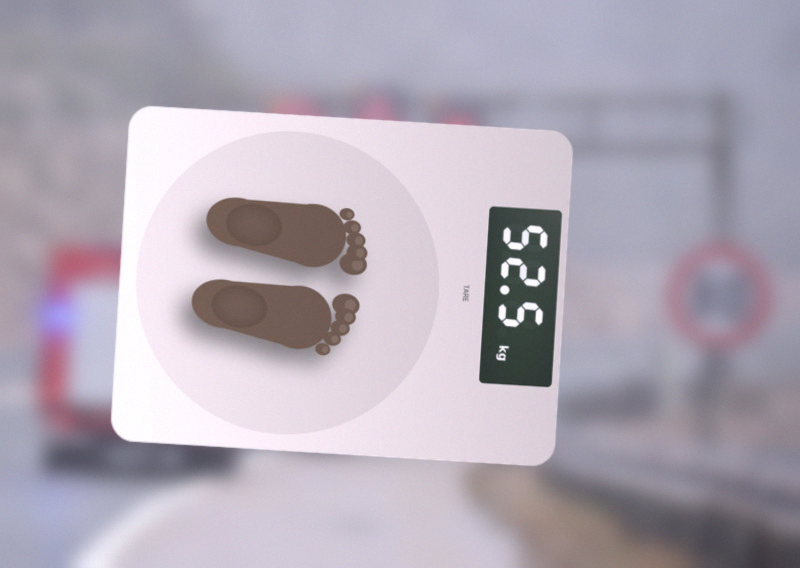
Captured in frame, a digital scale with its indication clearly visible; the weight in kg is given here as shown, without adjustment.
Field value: 52.5 kg
